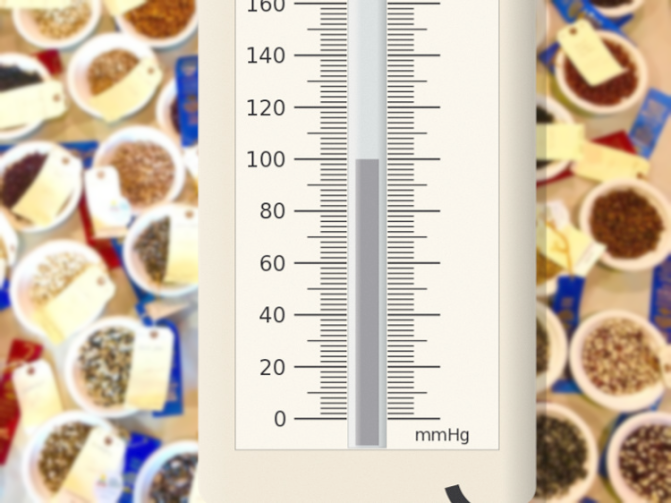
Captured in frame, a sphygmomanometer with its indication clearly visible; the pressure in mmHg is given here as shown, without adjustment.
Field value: 100 mmHg
